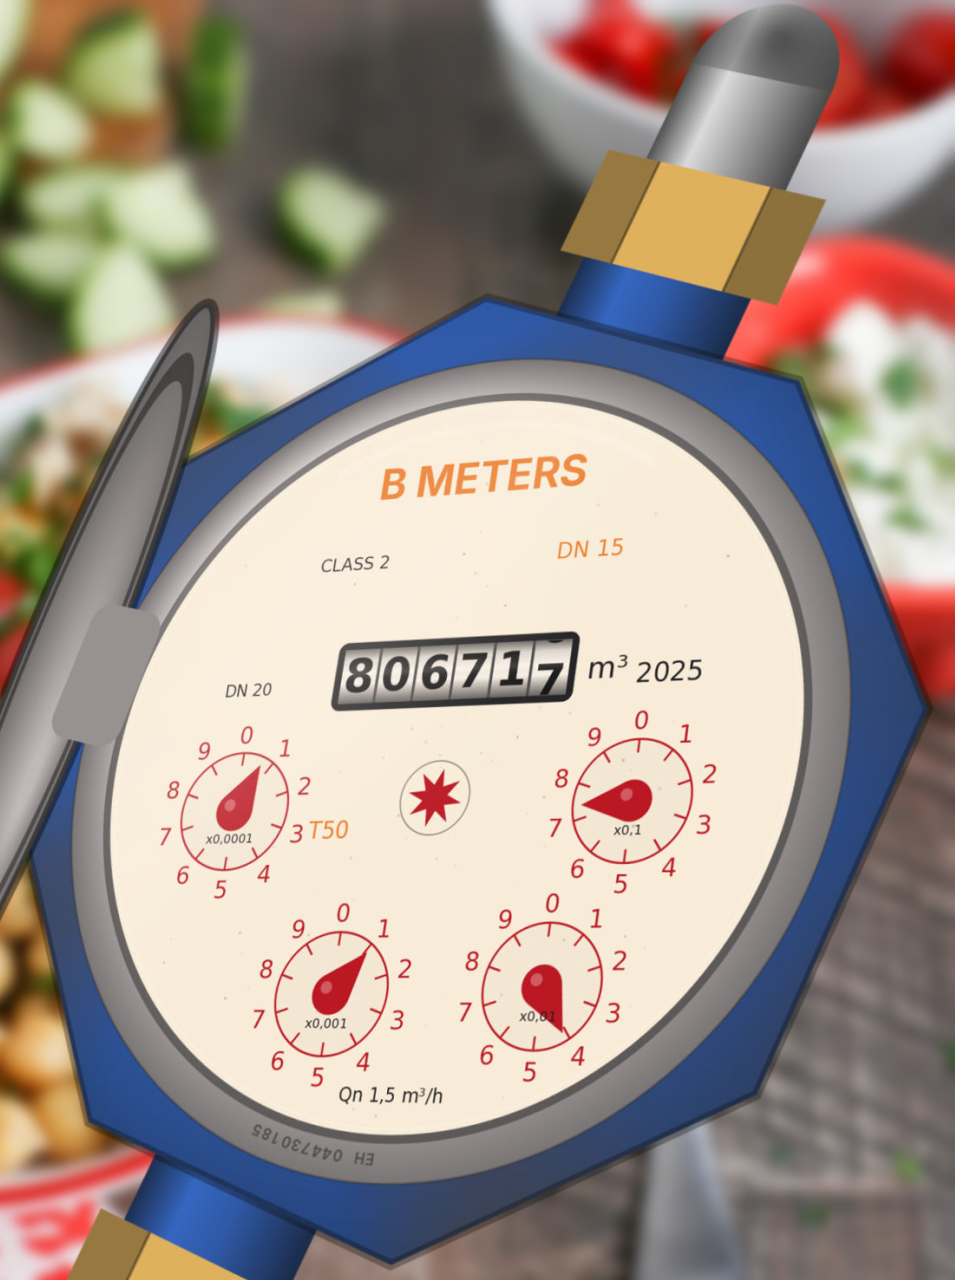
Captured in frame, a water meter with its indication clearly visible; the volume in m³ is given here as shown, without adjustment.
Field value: 806716.7410 m³
